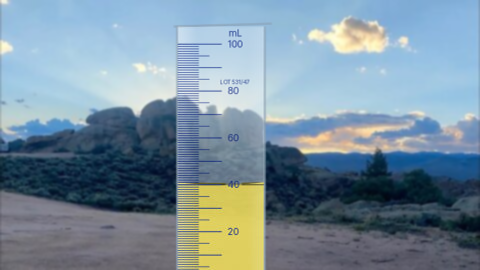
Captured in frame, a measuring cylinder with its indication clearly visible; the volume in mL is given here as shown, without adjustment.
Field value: 40 mL
